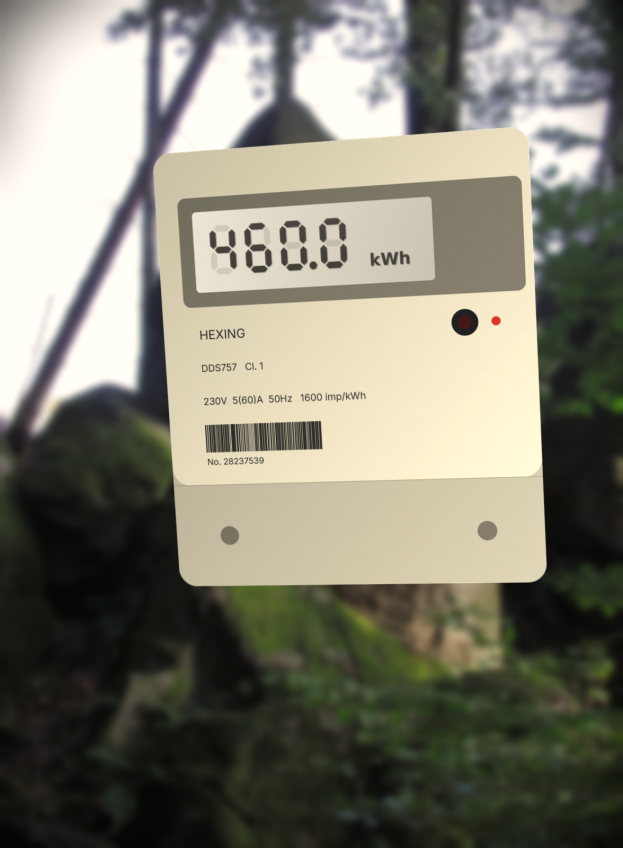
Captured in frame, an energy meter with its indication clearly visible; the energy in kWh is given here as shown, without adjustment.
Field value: 460.0 kWh
